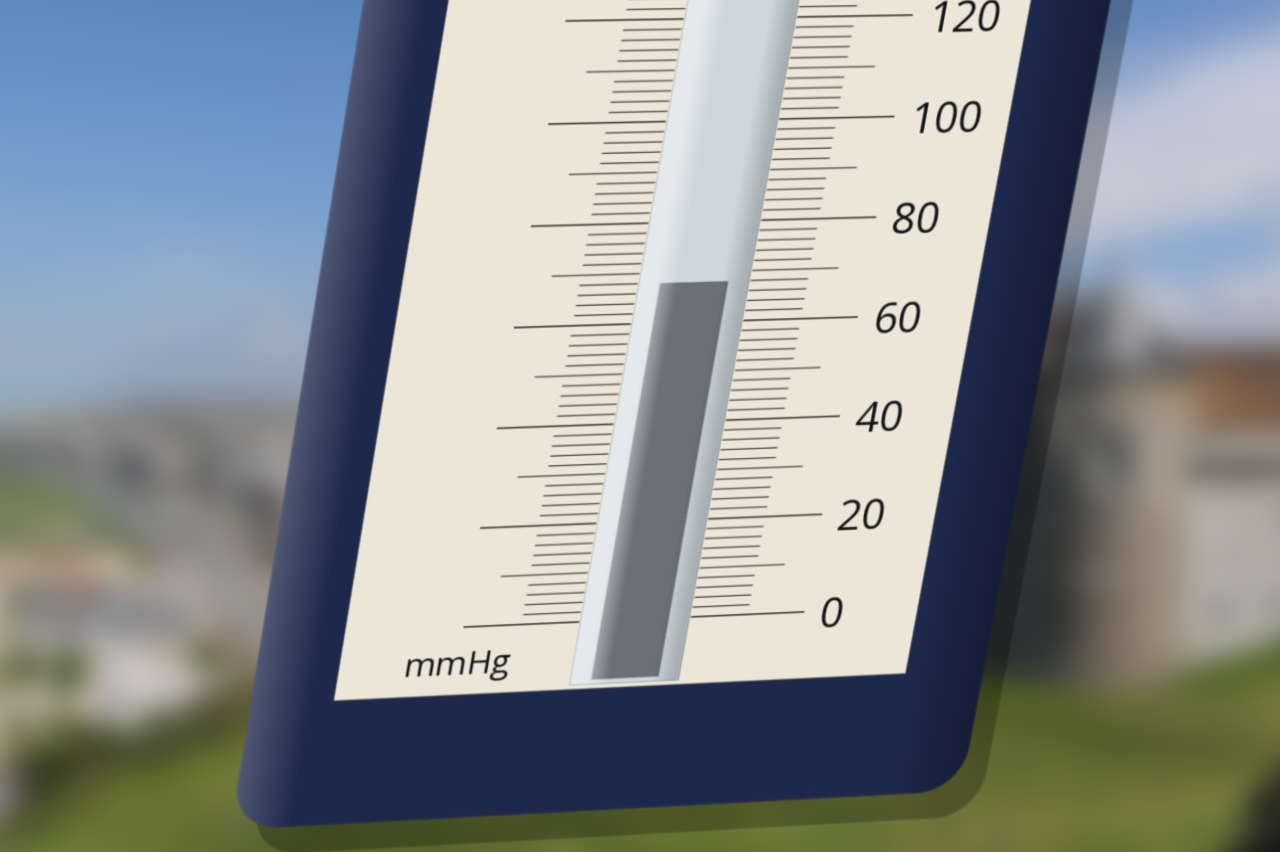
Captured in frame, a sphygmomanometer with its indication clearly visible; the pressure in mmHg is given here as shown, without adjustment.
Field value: 68 mmHg
